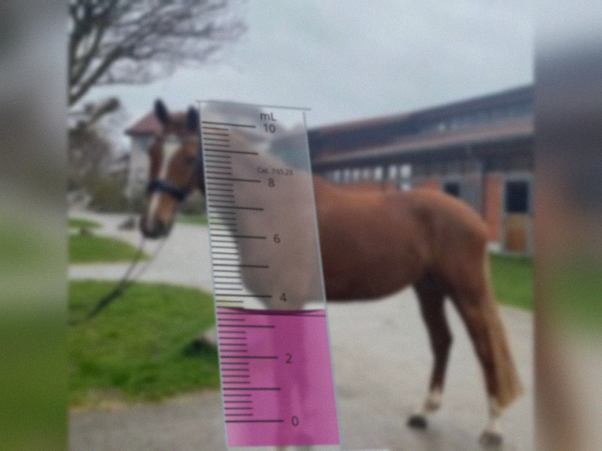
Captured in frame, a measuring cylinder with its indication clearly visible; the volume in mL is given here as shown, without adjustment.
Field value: 3.4 mL
